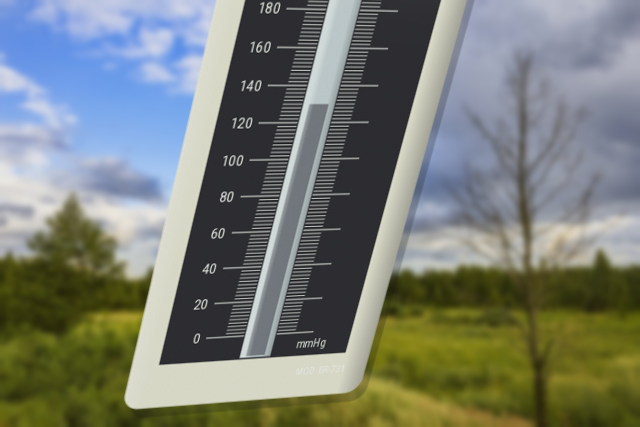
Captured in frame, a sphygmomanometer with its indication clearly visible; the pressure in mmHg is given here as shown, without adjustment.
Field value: 130 mmHg
